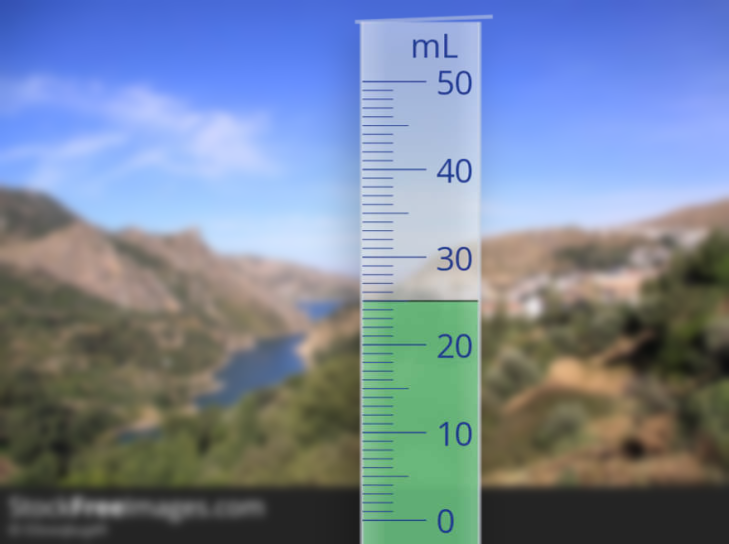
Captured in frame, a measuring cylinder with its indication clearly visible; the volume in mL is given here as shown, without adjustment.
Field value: 25 mL
